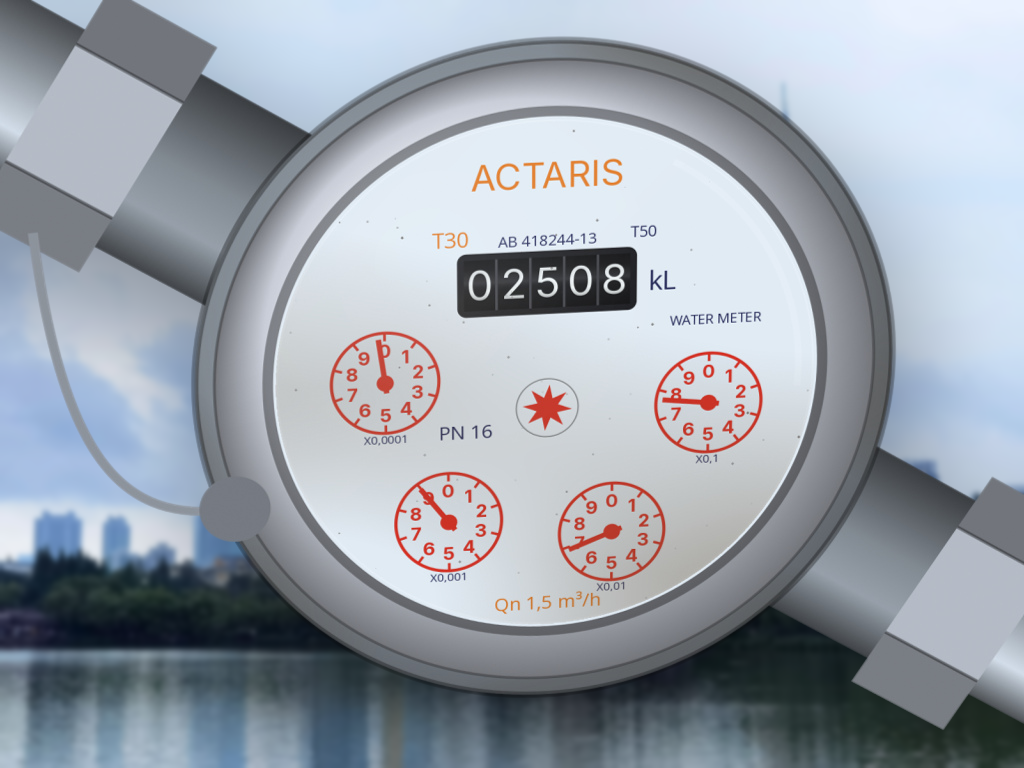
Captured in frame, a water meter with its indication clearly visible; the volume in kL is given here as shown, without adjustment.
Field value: 2508.7689 kL
